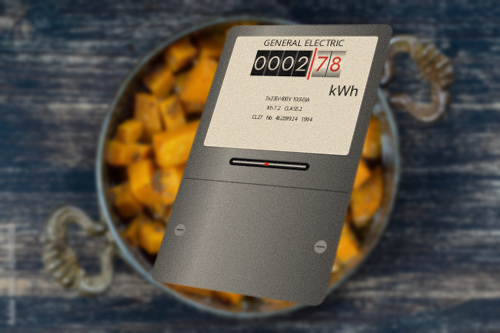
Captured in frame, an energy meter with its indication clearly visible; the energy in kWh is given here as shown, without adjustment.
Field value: 2.78 kWh
